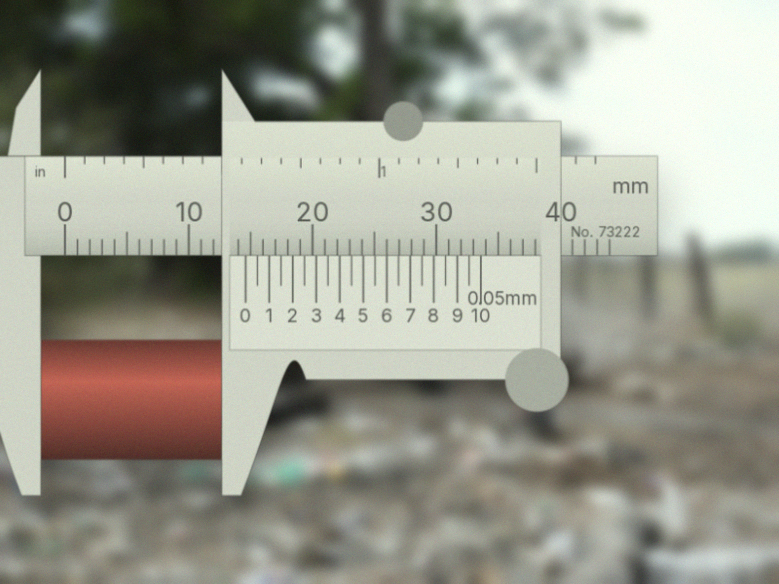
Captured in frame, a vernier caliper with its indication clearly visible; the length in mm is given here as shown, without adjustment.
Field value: 14.6 mm
